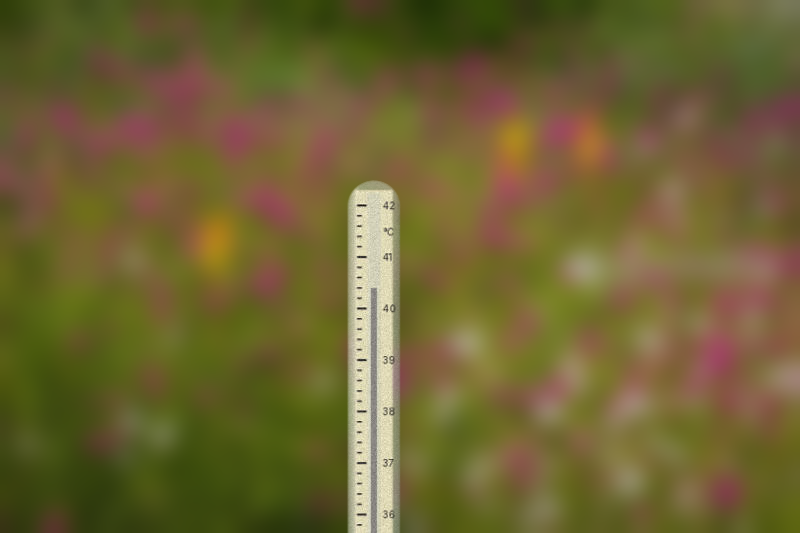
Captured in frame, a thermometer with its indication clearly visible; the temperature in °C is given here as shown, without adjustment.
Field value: 40.4 °C
